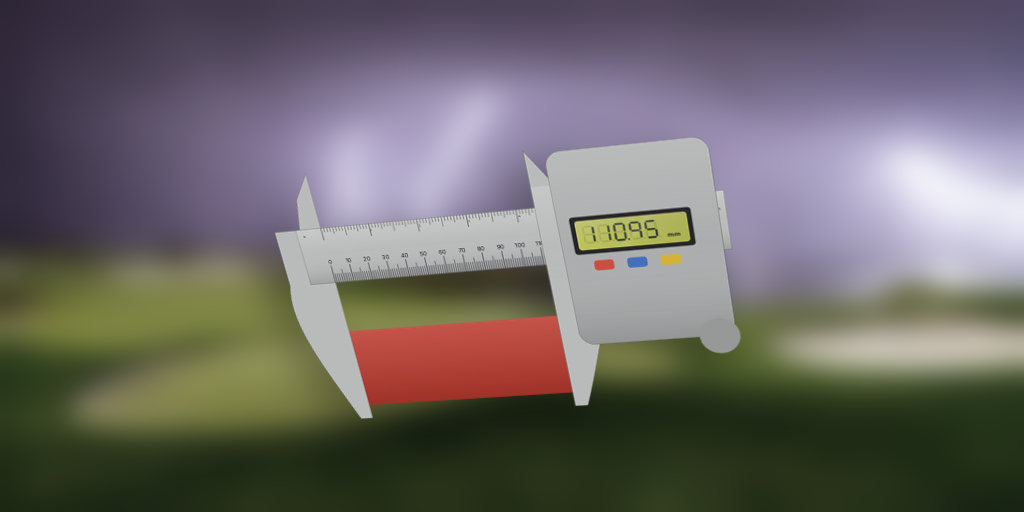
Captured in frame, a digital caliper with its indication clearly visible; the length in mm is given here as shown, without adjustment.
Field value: 110.95 mm
